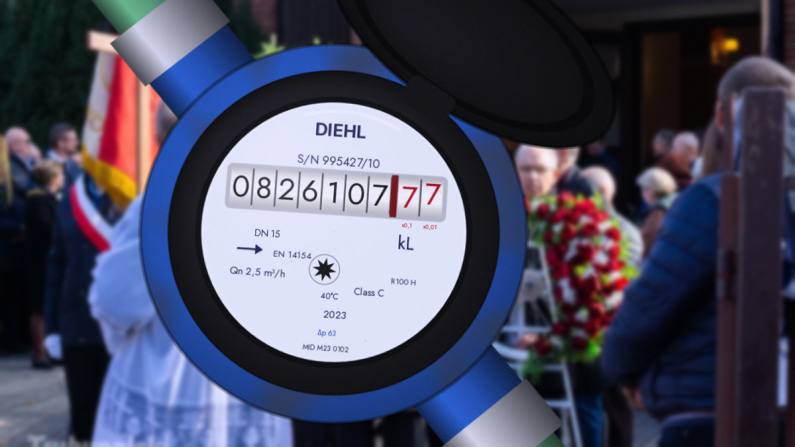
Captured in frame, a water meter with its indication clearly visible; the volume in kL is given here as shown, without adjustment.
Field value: 826107.77 kL
